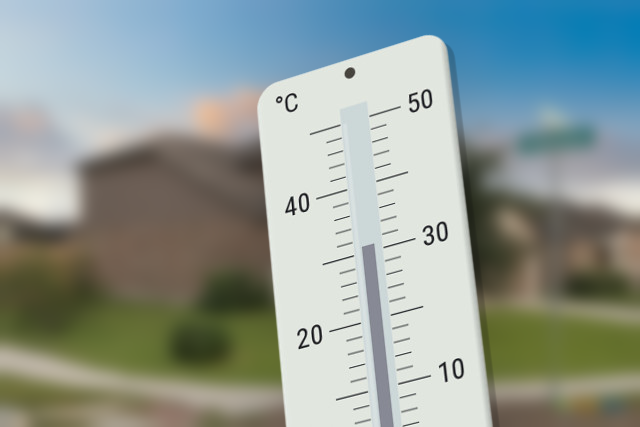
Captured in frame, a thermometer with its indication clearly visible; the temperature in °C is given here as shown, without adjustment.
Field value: 31 °C
